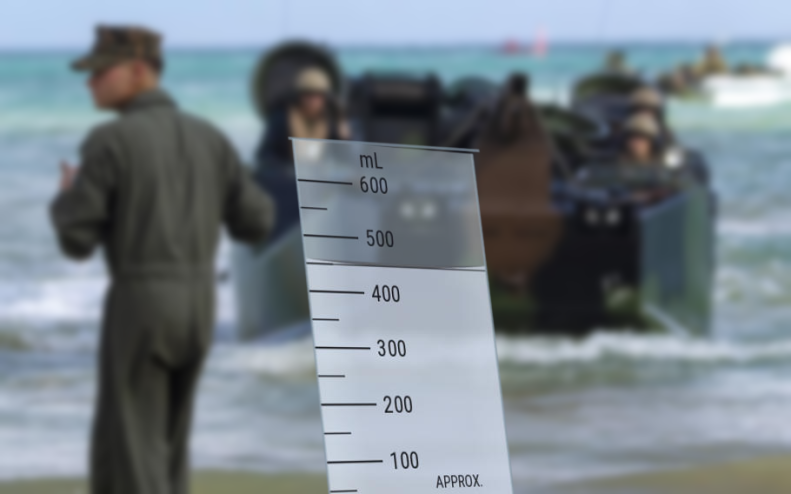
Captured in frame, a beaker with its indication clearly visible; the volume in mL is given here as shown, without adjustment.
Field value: 450 mL
